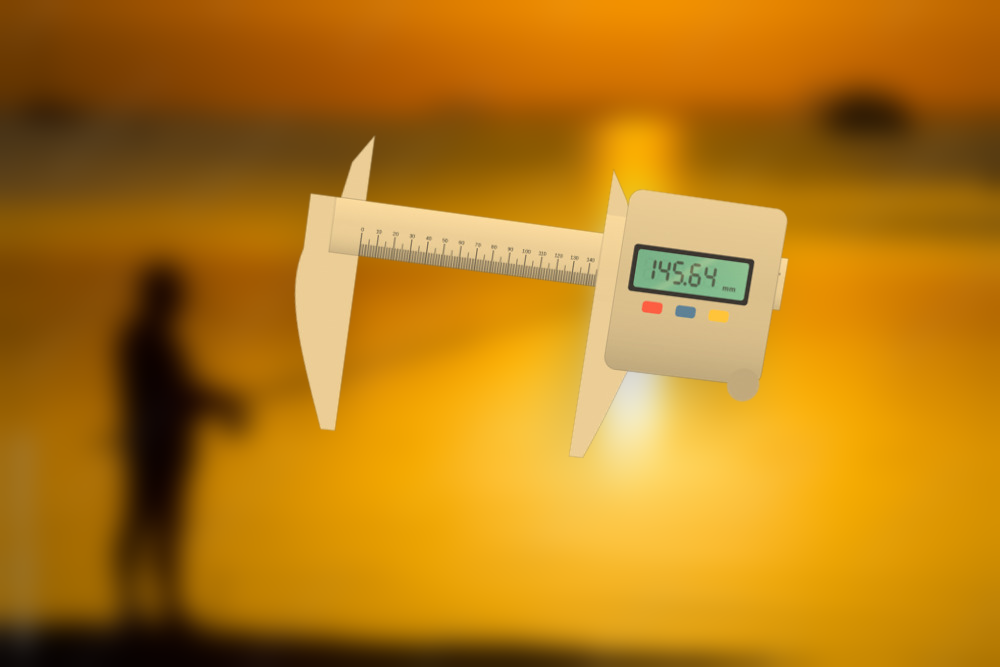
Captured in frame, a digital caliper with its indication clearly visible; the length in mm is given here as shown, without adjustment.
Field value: 145.64 mm
